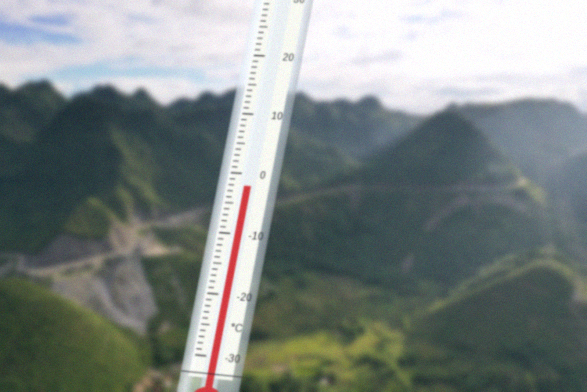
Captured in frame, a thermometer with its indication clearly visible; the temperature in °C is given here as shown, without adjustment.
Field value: -2 °C
